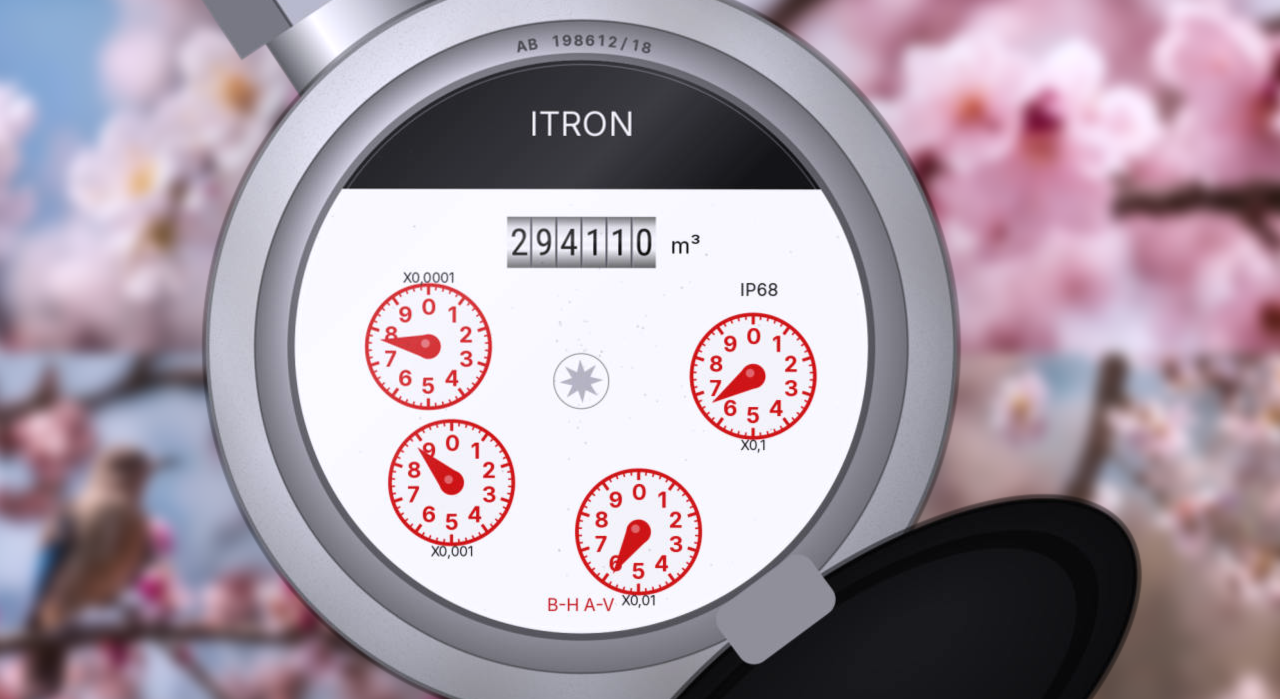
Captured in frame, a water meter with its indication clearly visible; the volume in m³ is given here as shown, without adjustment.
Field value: 294110.6587 m³
